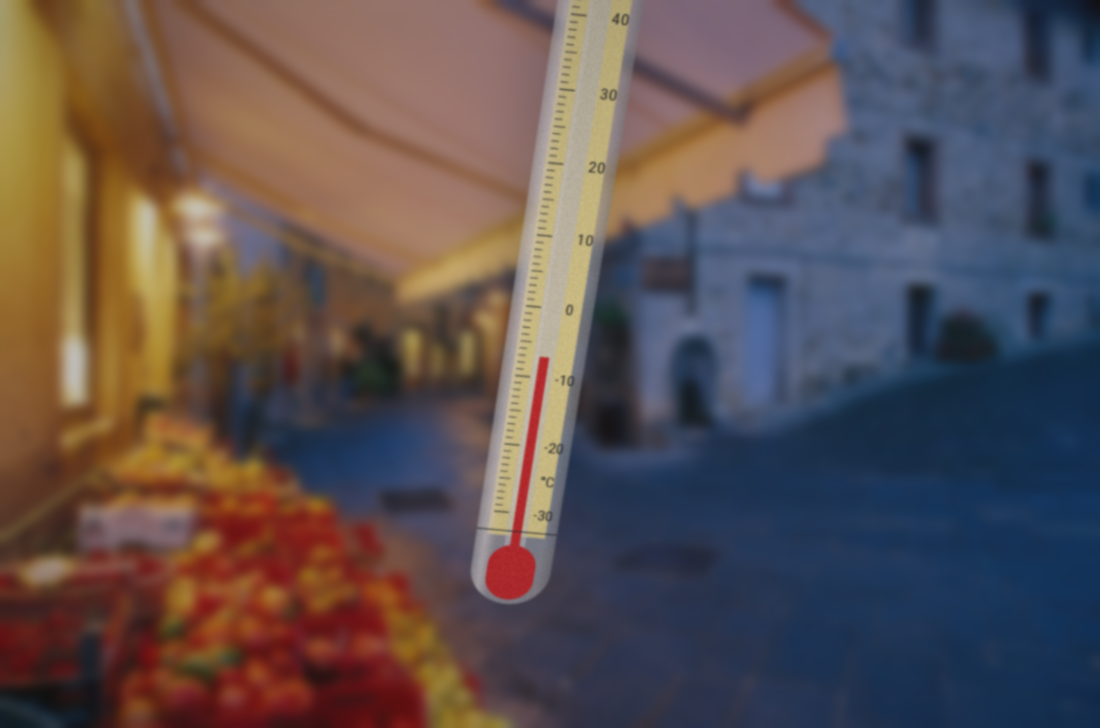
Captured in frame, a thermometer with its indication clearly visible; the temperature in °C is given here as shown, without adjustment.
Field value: -7 °C
